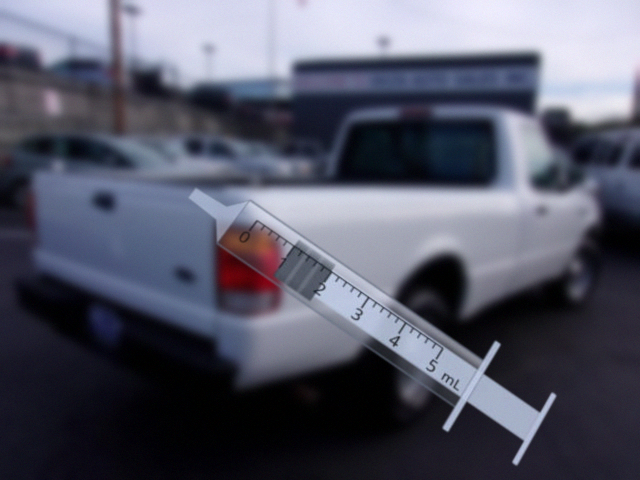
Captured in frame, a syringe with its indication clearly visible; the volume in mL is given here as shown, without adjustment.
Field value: 1 mL
